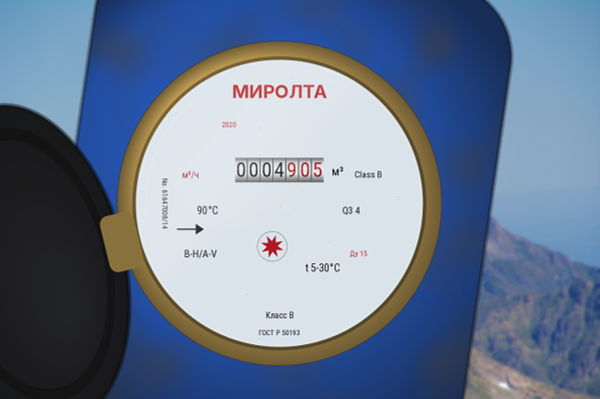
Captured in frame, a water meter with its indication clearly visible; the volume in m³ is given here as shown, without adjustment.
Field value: 4.905 m³
